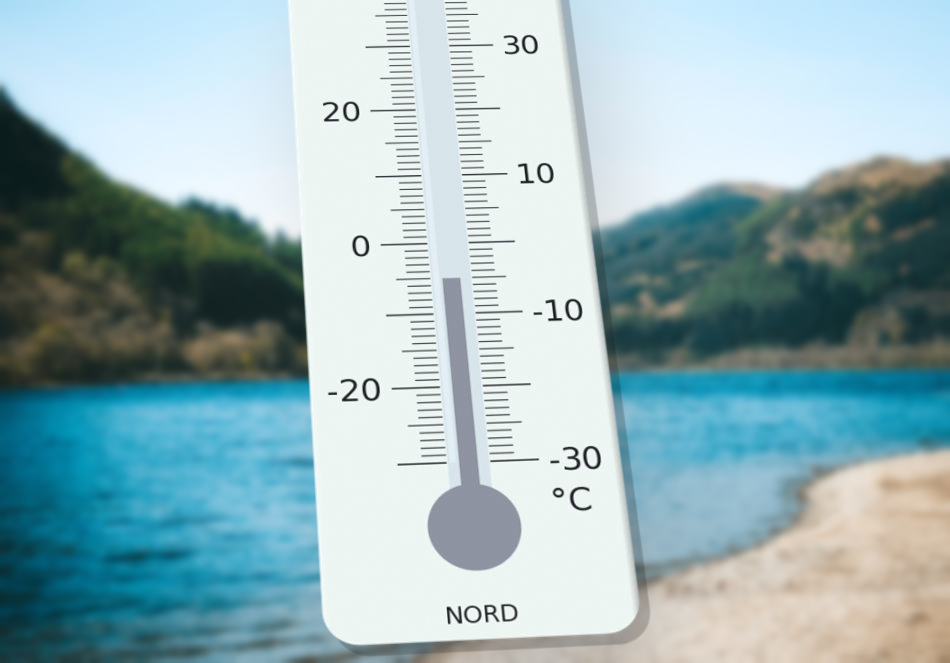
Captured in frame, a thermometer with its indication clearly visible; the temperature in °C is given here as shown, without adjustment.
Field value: -5 °C
